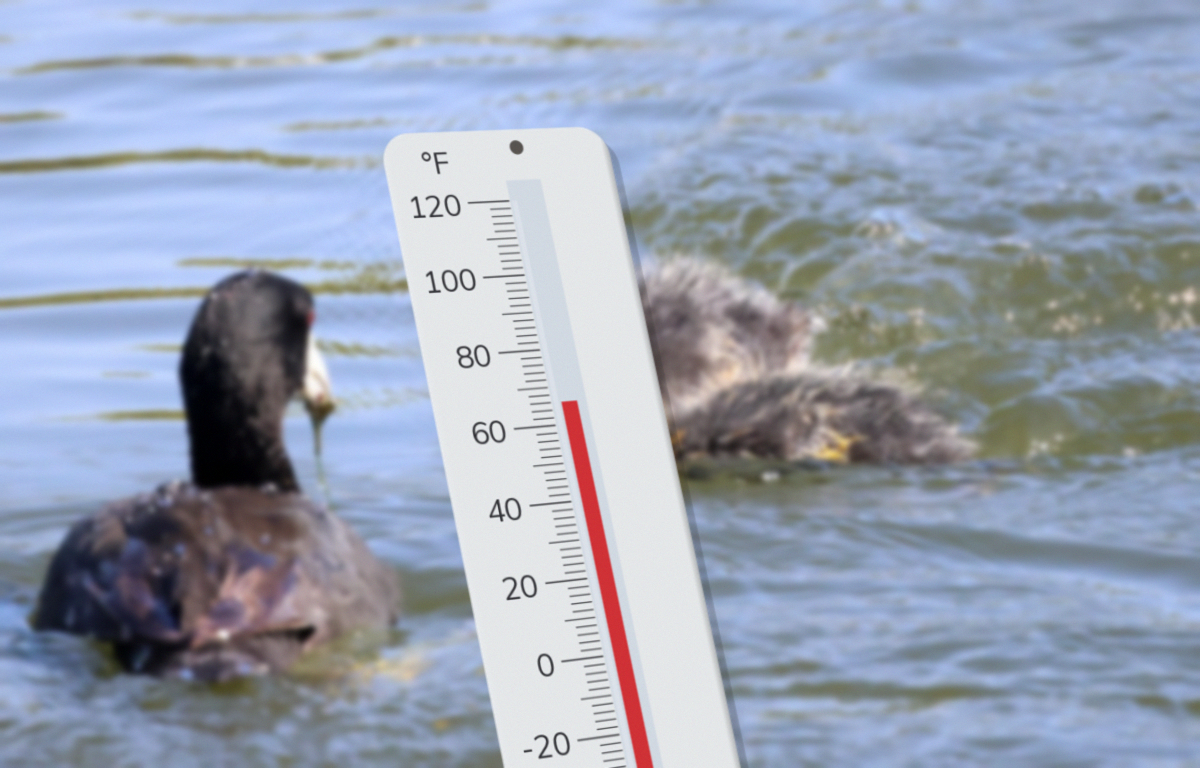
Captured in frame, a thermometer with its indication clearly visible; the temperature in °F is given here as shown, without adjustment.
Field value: 66 °F
